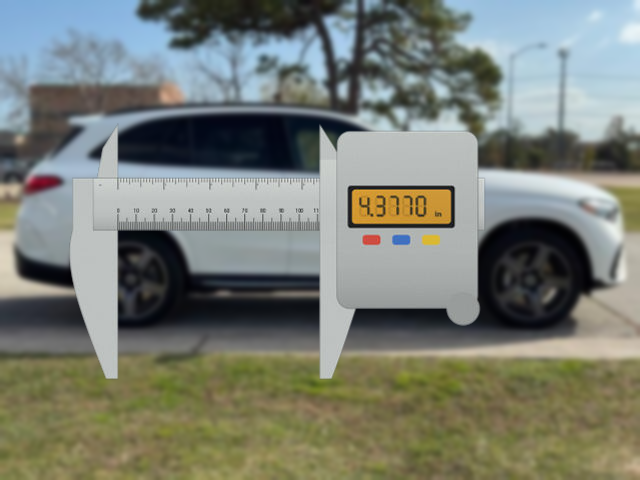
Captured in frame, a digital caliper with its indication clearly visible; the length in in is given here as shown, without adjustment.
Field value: 4.3770 in
